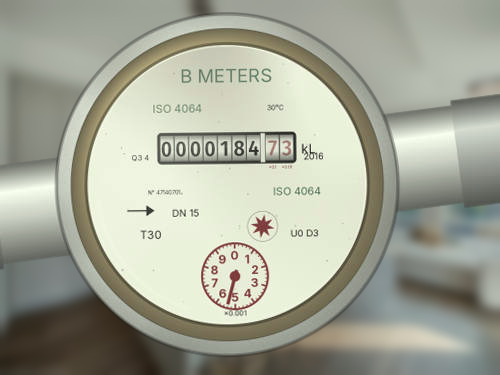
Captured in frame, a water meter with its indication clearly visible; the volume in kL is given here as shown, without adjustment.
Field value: 184.735 kL
